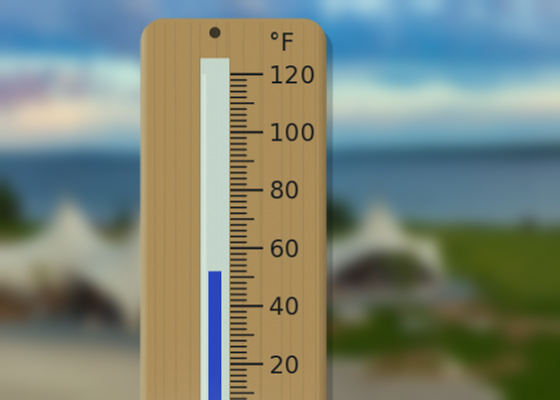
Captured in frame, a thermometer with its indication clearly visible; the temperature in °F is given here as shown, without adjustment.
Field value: 52 °F
